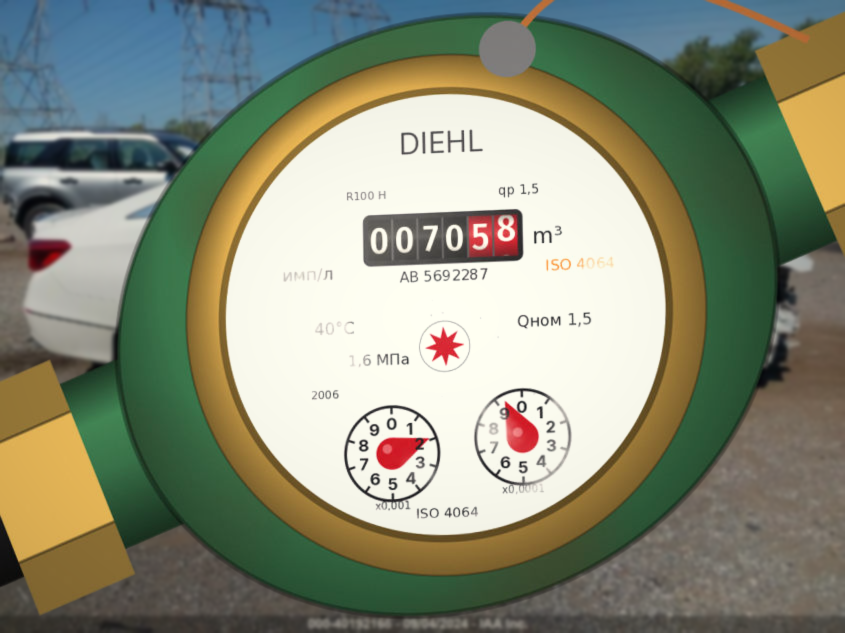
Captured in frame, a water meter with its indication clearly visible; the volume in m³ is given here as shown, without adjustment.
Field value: 70.5819 m³
